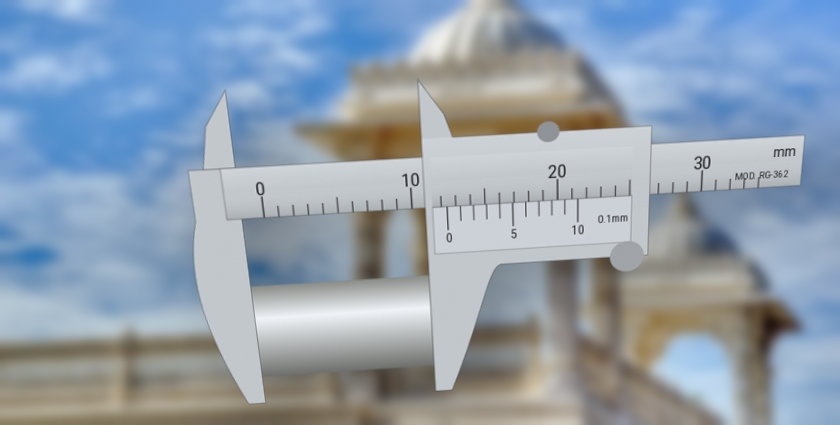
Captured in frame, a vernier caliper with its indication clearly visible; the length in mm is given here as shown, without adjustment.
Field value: 12.4 mm
